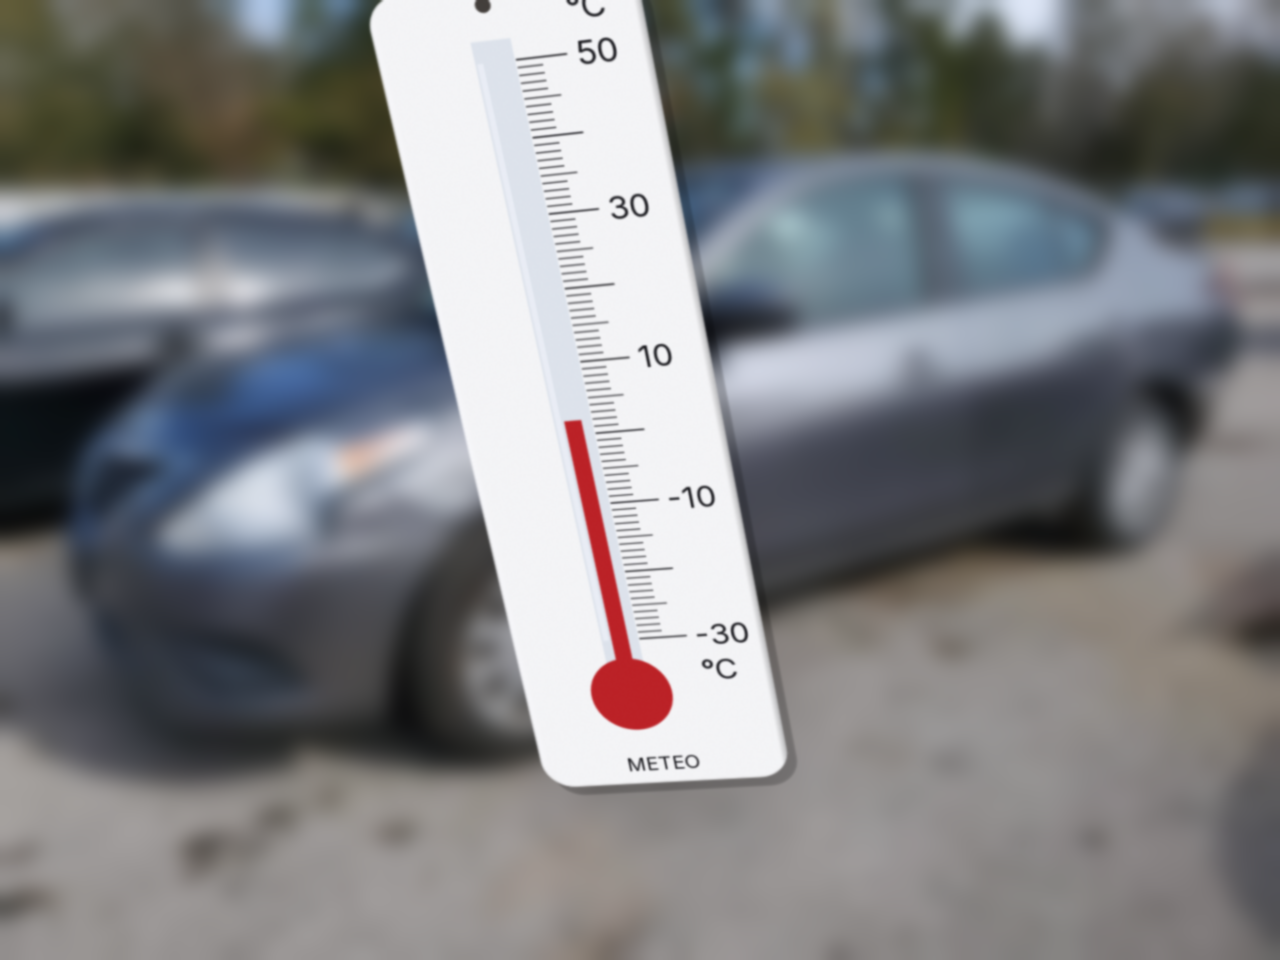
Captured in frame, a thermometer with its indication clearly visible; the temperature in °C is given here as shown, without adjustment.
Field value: 2 °C
